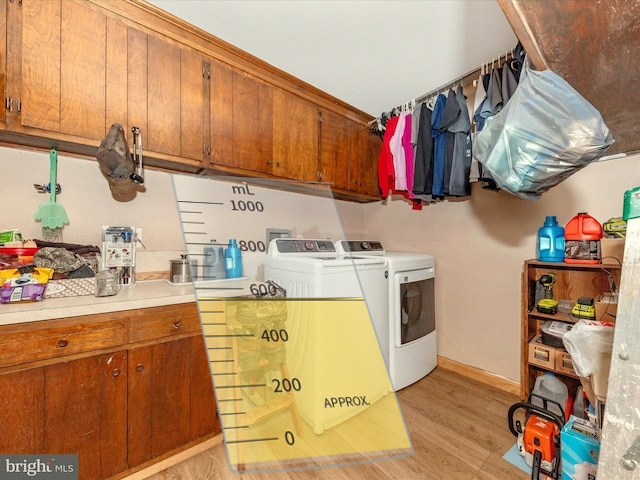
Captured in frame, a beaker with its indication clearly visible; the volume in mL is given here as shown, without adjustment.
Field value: 550 mL
